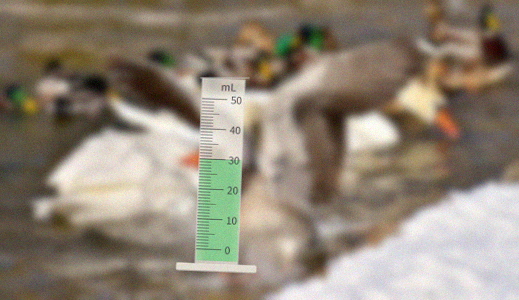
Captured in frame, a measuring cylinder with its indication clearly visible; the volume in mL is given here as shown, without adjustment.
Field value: 30 mL
